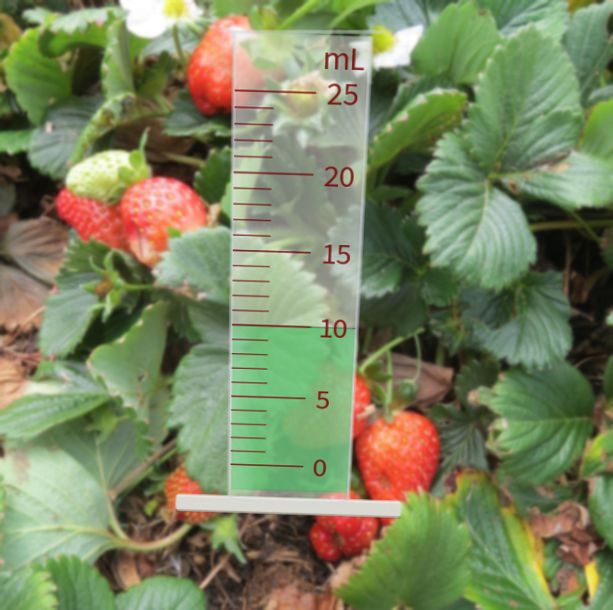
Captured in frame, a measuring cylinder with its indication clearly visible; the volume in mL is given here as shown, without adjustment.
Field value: 10 mL
